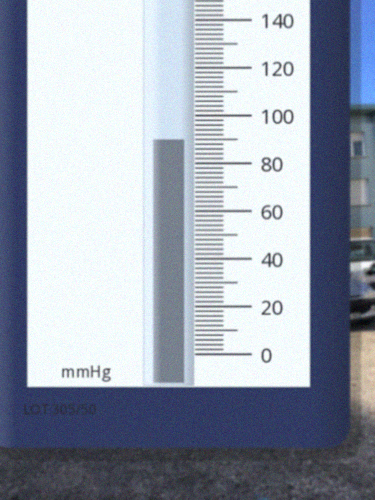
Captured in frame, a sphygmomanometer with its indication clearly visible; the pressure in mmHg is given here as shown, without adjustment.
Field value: 90 mmHg
